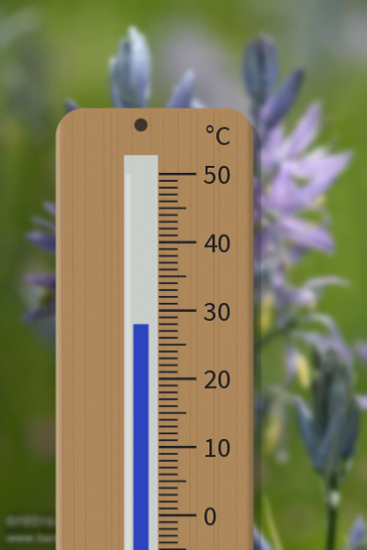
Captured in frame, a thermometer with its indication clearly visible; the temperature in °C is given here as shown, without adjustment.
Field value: 28 °C
